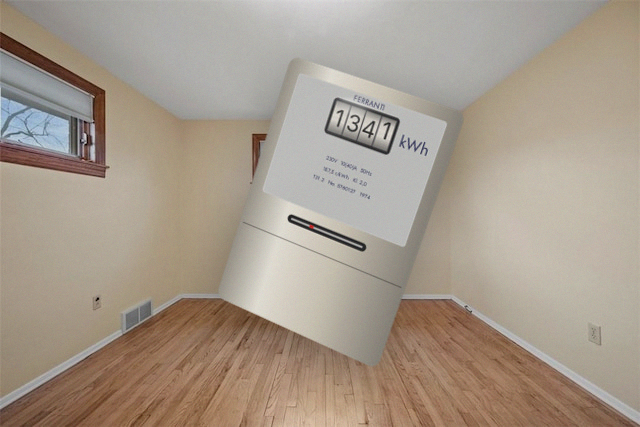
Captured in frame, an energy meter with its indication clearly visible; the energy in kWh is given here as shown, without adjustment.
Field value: 1341 kWh
